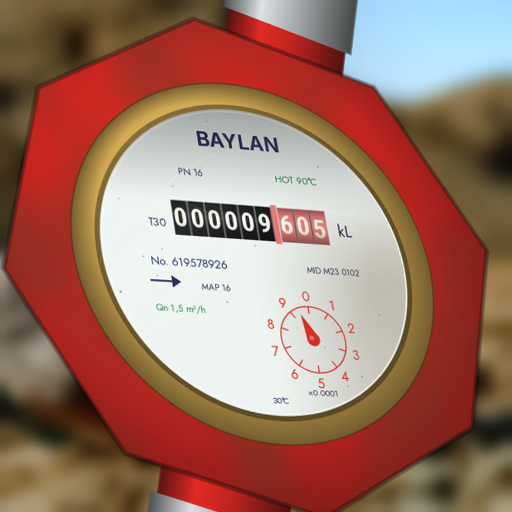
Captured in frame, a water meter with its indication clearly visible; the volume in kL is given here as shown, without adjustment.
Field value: 9.6049 kL
